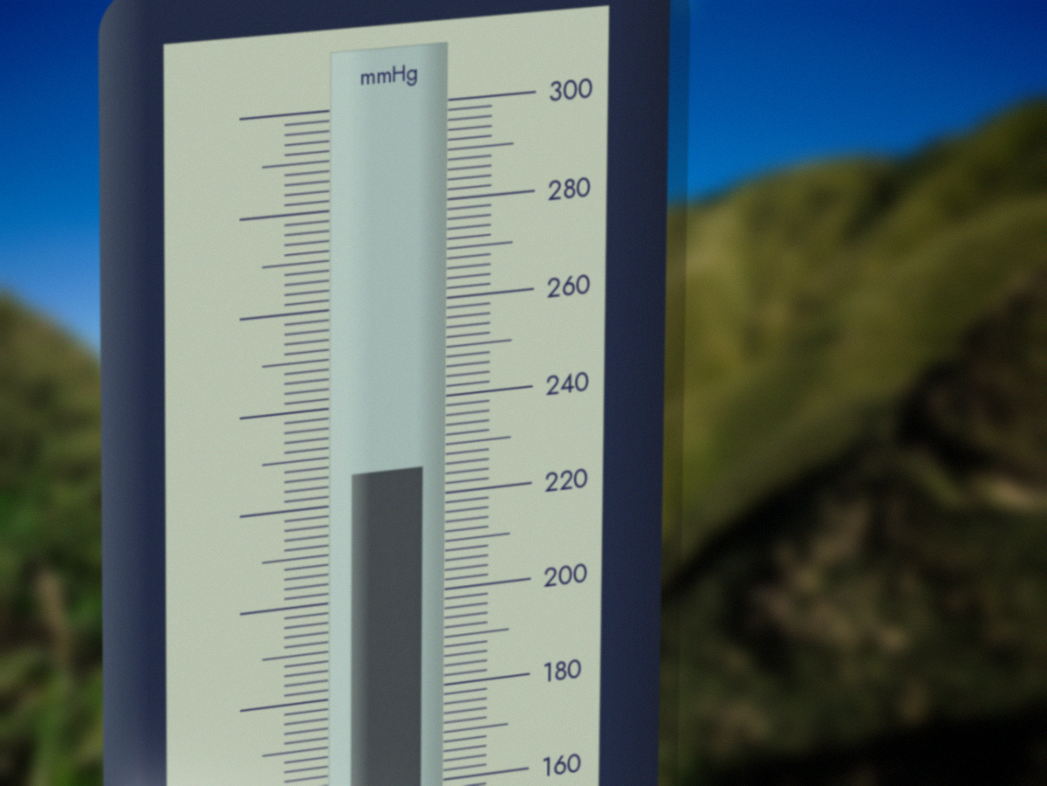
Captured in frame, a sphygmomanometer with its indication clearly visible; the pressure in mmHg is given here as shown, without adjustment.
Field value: 226 mmHg
